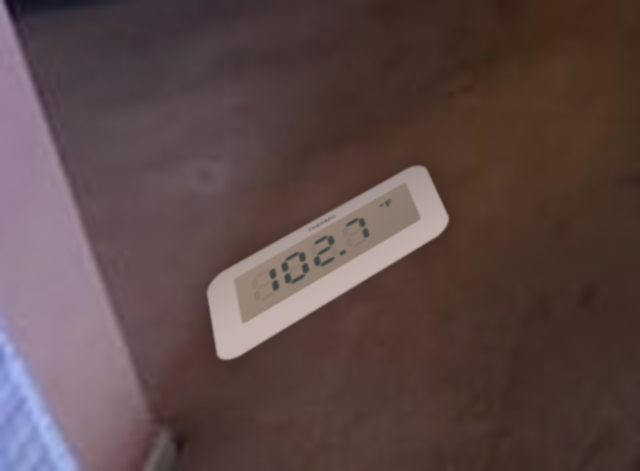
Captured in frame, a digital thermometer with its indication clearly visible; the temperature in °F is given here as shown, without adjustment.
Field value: 102.7 °F
